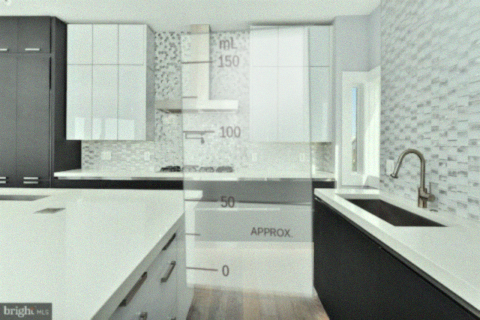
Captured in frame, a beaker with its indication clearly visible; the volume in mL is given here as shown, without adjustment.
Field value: 50 mL
